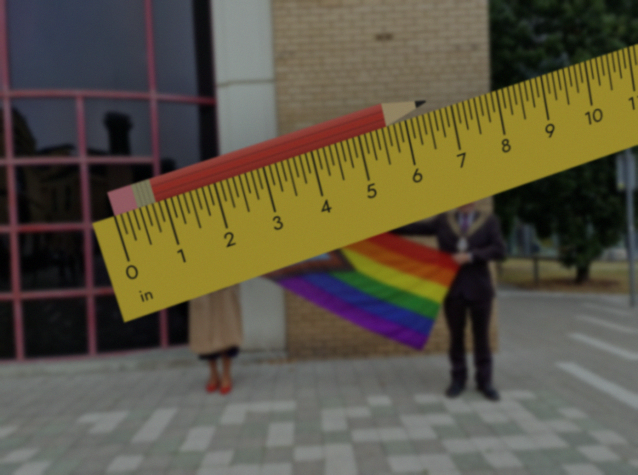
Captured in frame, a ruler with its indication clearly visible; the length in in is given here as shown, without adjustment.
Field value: 6.5 in
